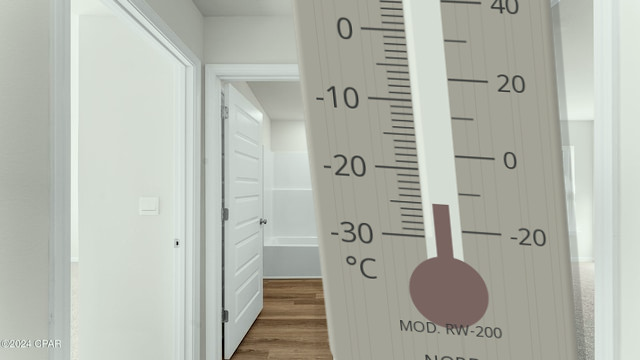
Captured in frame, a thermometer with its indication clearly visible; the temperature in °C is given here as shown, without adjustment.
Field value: -25 °C
